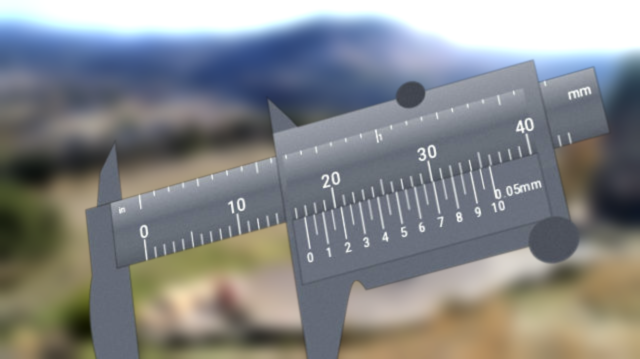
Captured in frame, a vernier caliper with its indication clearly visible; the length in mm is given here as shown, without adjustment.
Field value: 16.8 mm
